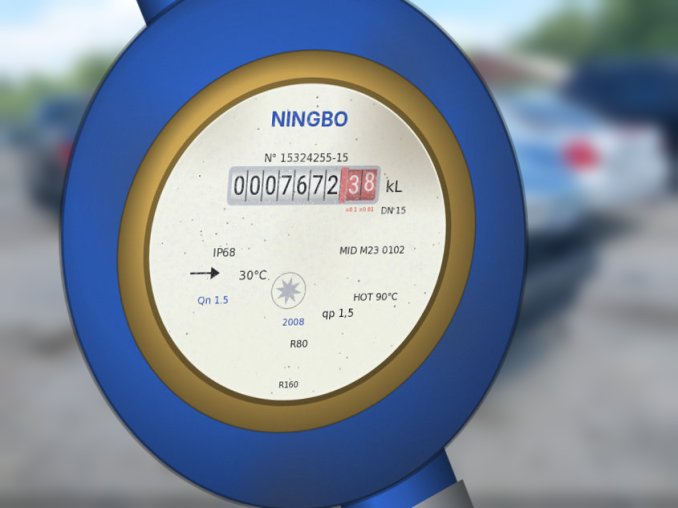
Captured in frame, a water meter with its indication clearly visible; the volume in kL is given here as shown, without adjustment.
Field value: 7672.38 kL
